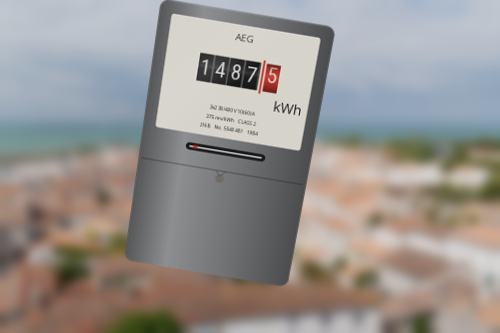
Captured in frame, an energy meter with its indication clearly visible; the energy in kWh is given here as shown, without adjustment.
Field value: 1487.5 kWh
